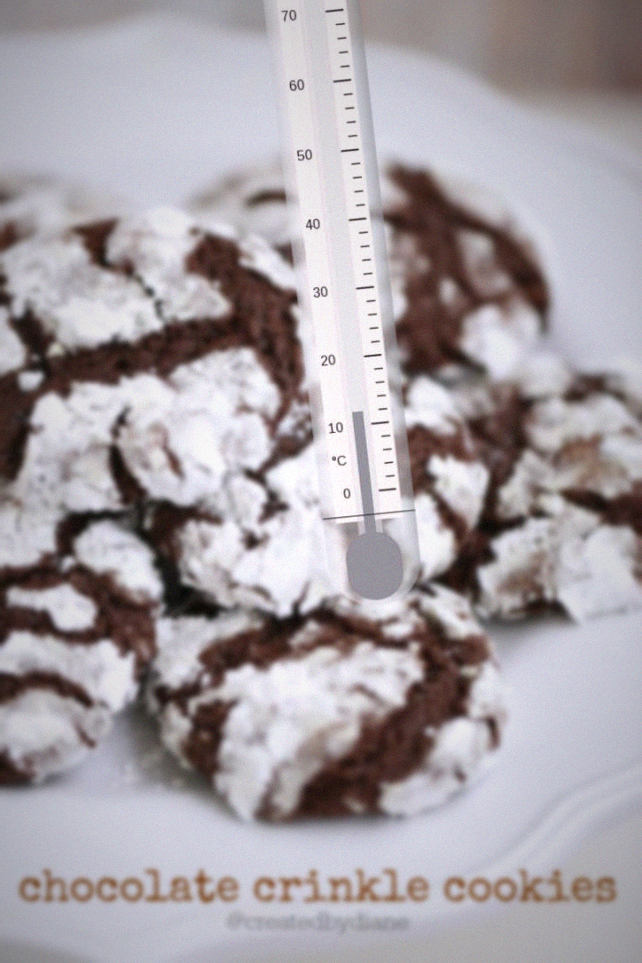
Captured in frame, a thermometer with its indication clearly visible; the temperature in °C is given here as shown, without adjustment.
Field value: 12 °C
